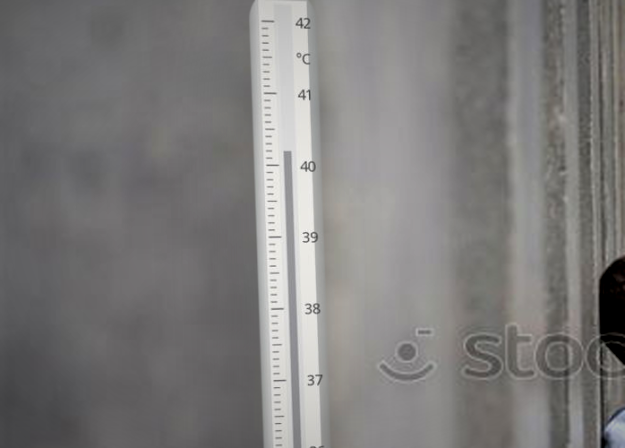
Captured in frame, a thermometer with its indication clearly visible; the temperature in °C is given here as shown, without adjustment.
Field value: 40.2 °C
